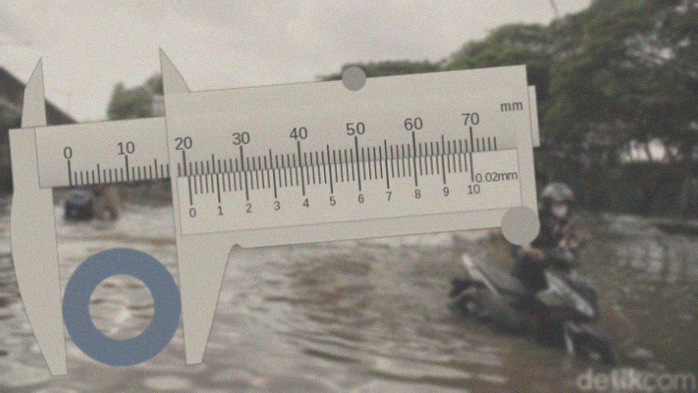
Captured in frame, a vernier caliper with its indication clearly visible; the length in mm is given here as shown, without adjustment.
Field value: 20.6 mm
